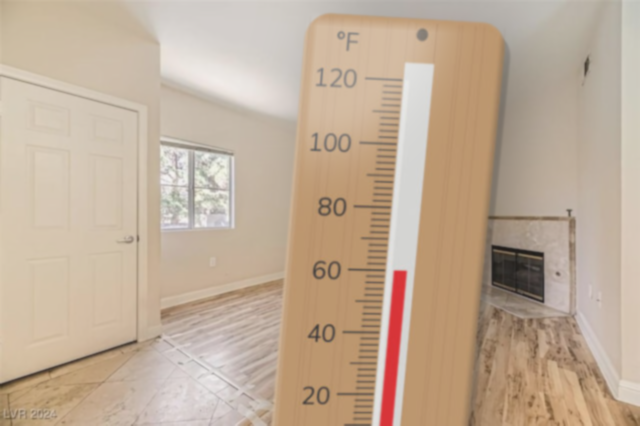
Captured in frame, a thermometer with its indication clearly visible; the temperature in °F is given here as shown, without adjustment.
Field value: 60 °F
